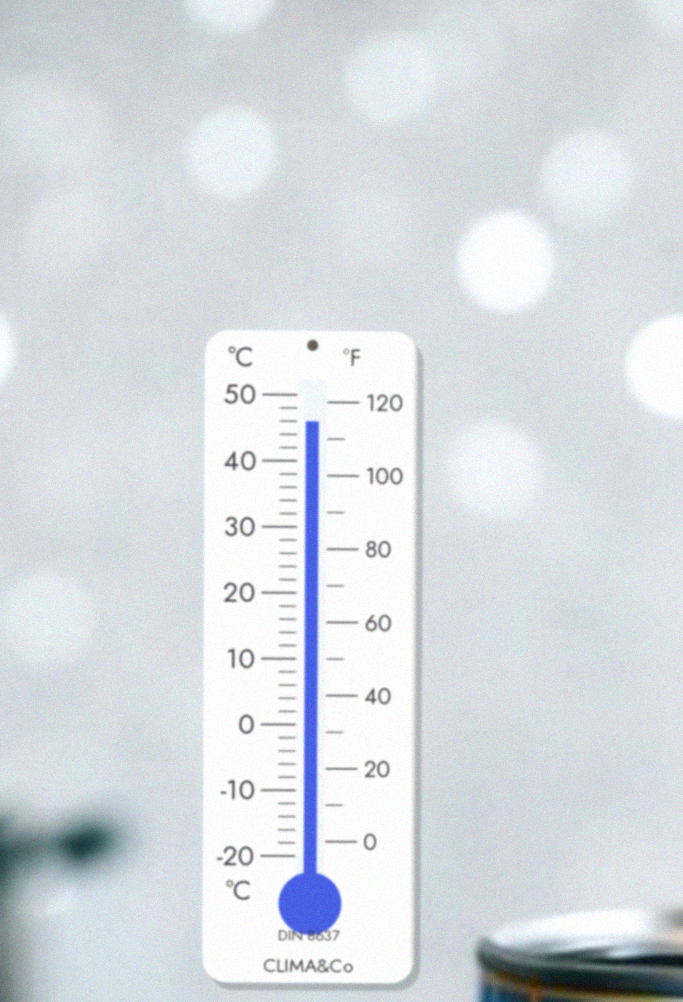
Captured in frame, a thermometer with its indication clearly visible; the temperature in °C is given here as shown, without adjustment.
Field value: 46 °C
